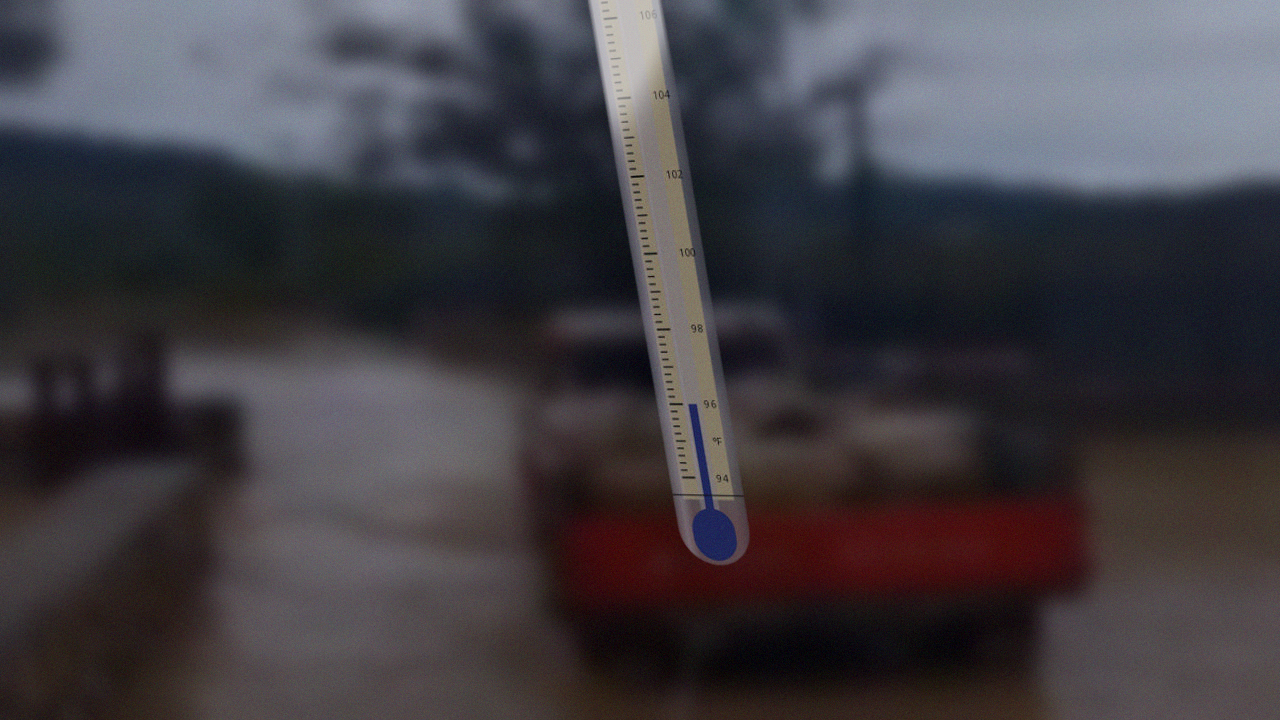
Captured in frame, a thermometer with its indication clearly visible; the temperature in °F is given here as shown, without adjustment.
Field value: 96 °F
